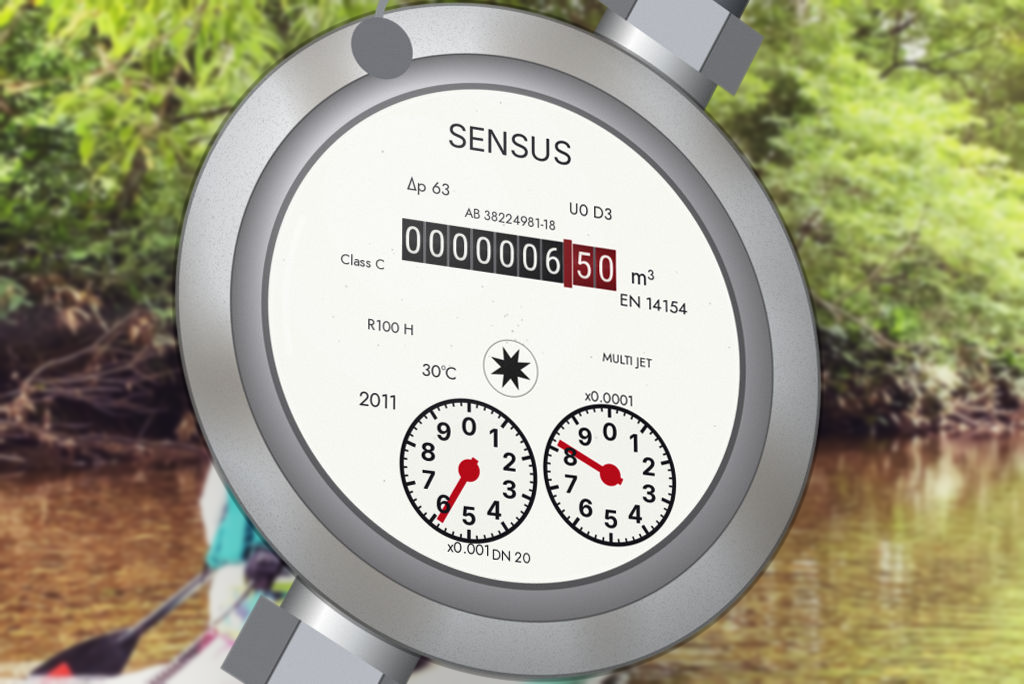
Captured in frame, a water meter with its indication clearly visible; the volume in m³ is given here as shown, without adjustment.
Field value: 6.5058 m³
